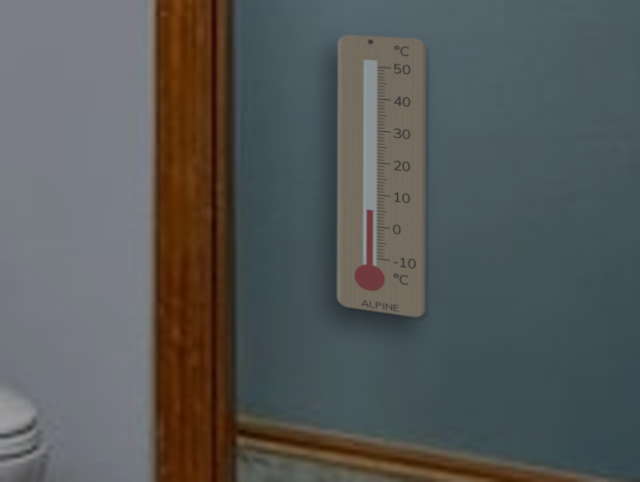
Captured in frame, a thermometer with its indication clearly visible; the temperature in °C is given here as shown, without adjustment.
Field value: 5 °C
